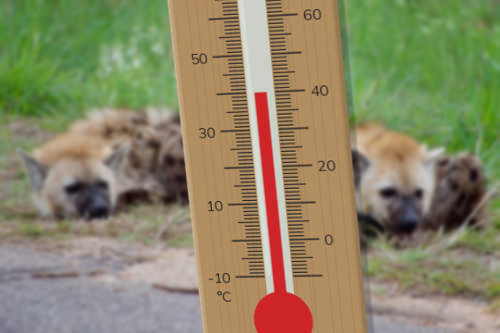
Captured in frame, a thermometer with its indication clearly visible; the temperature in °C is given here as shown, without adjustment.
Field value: 40 °C
